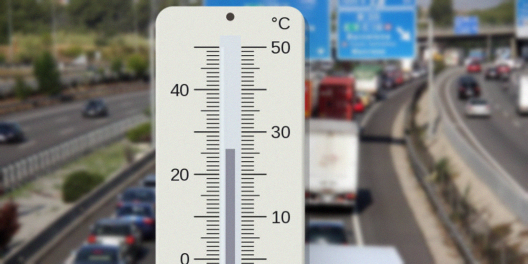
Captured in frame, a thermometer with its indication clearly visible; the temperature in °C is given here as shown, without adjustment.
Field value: 26 °C
